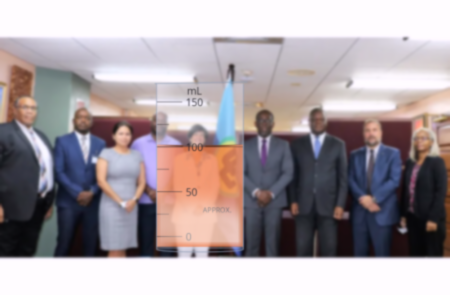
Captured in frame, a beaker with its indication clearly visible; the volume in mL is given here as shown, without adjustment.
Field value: 100 mL
